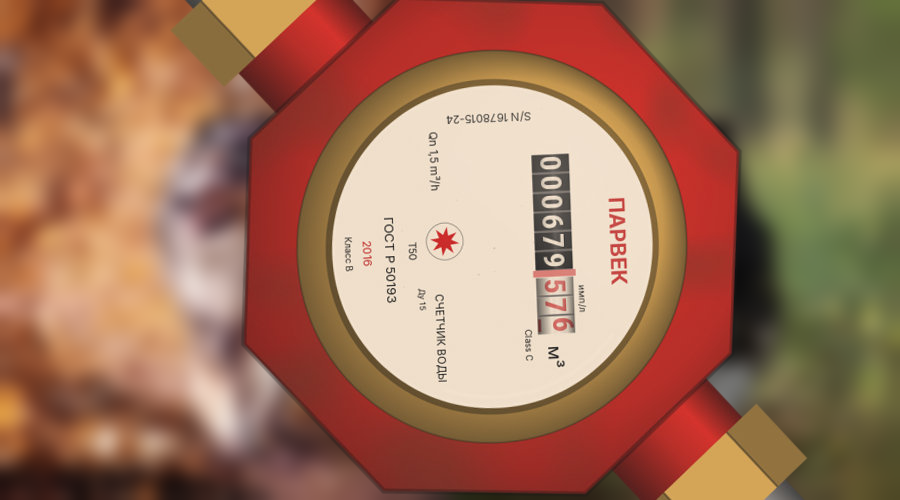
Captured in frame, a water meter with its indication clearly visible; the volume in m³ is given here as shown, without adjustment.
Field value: 679.576 m³
